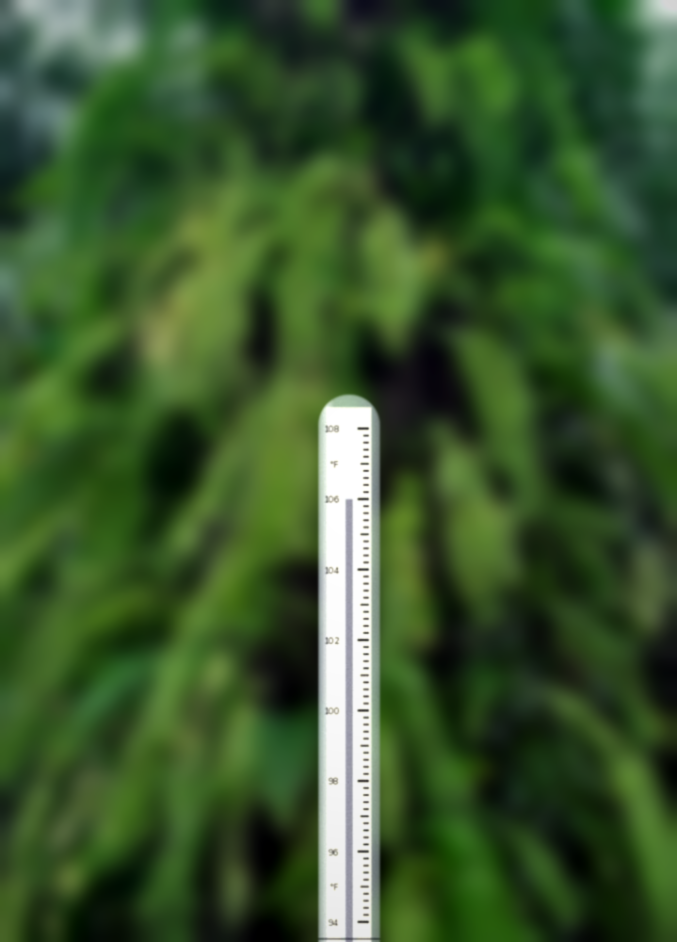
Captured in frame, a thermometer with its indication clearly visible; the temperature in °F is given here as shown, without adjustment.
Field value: 106 °F
